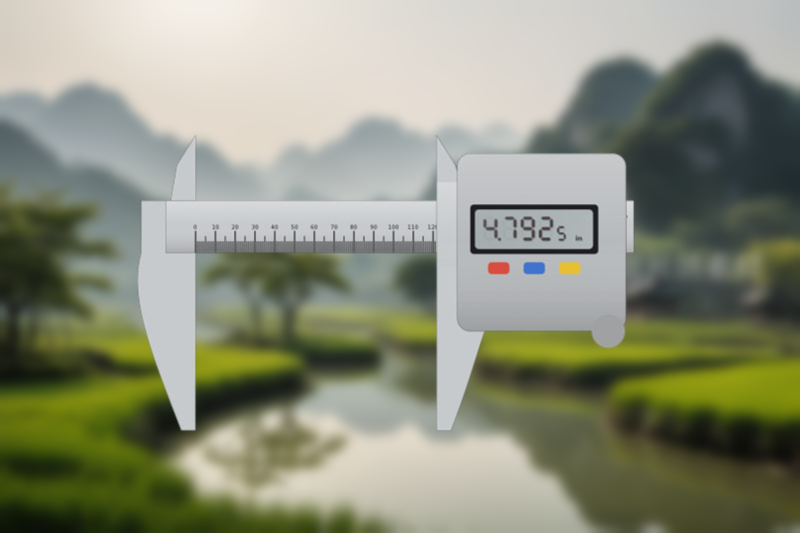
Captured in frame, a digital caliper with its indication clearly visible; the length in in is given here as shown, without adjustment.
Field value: 4.7925 in
